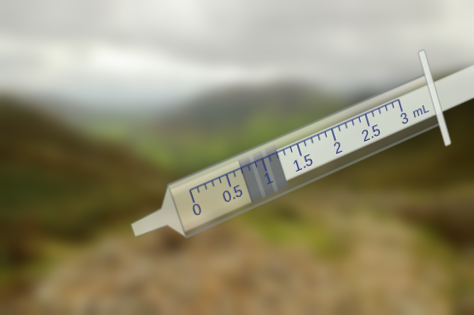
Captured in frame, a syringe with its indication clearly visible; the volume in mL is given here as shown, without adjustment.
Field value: 0.7 mL
